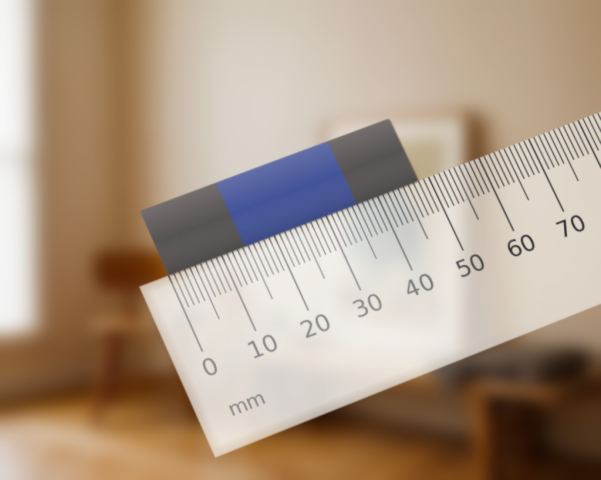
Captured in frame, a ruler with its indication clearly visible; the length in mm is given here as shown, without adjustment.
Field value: 48 mm
